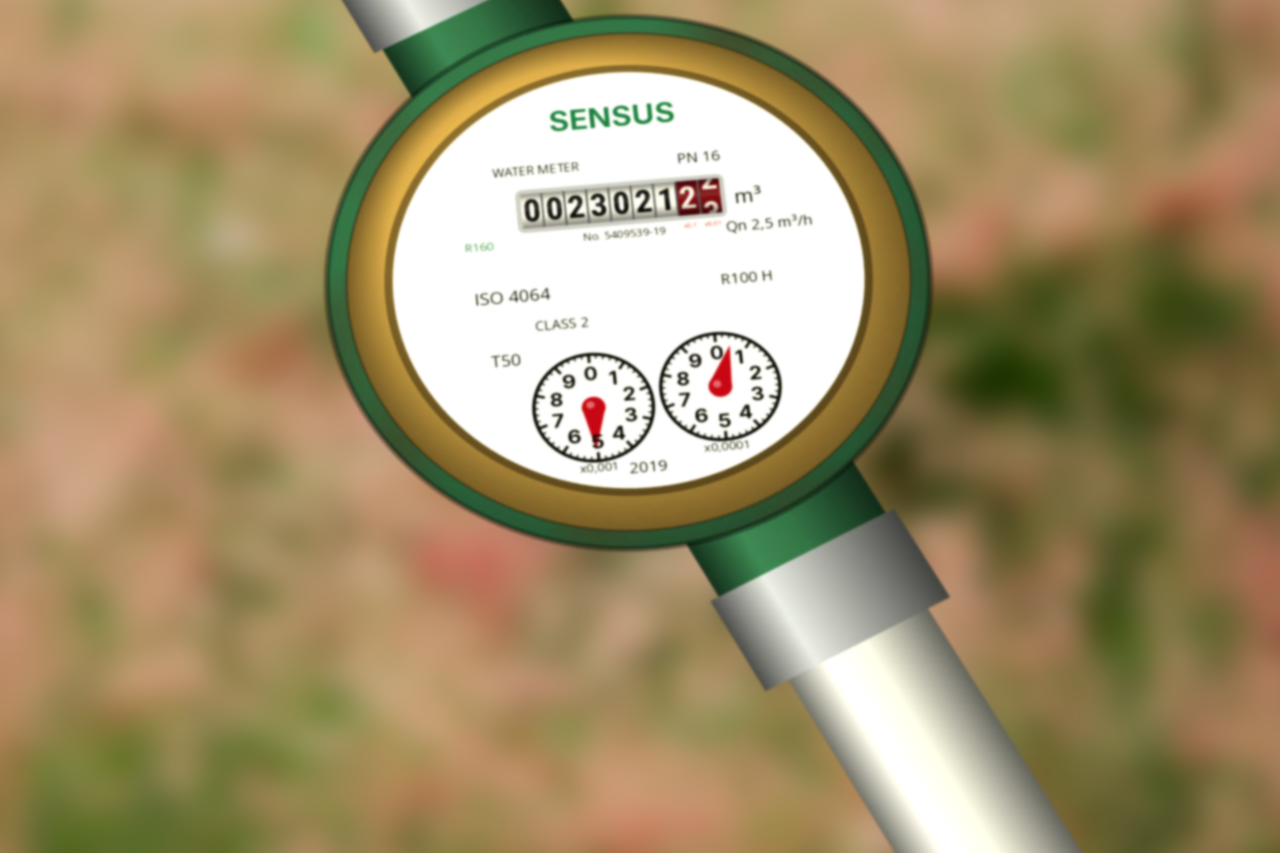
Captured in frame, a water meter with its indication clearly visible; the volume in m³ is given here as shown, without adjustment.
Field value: 23021.2250 m³
